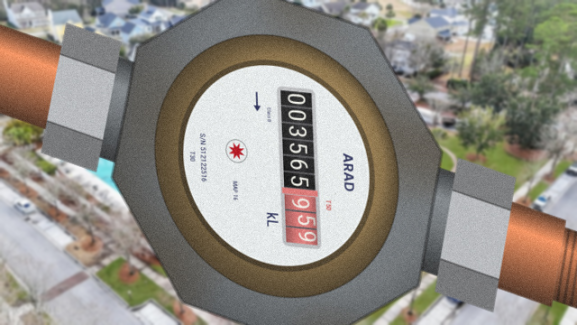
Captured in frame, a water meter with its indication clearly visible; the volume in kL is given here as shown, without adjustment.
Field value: 3565.959 kL
